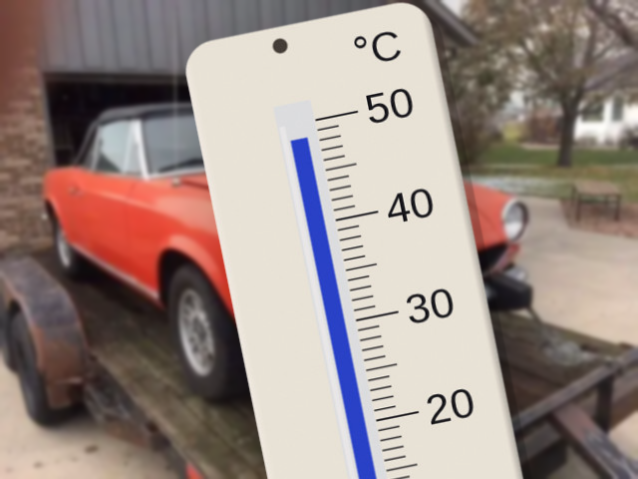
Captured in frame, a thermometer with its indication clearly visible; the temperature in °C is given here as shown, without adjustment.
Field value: 48.5 °C
